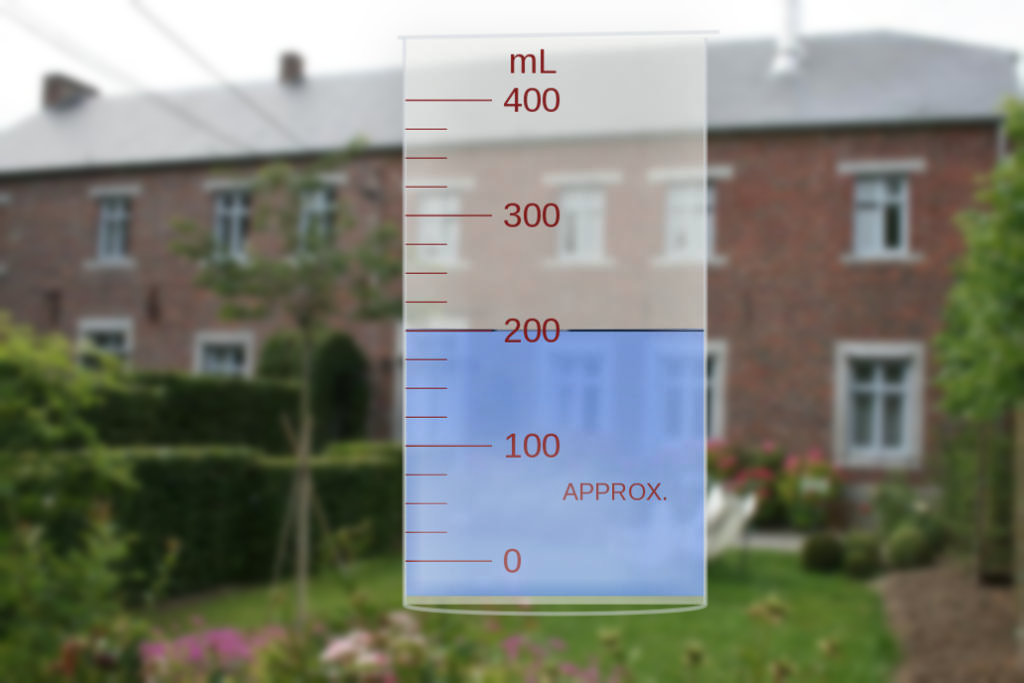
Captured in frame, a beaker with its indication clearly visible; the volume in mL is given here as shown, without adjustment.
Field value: 200 mL
